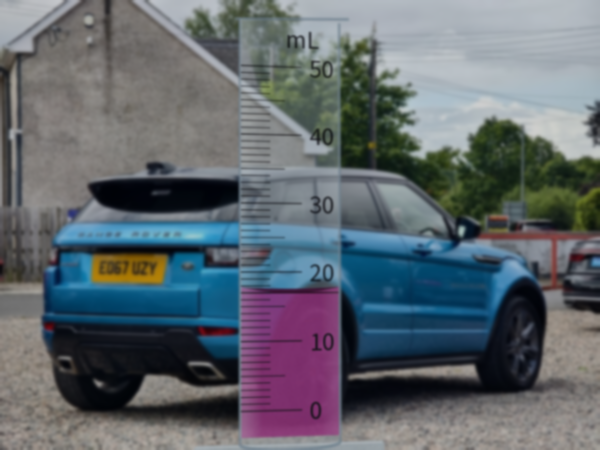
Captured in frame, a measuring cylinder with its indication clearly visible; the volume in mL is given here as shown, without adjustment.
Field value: 17 mL
